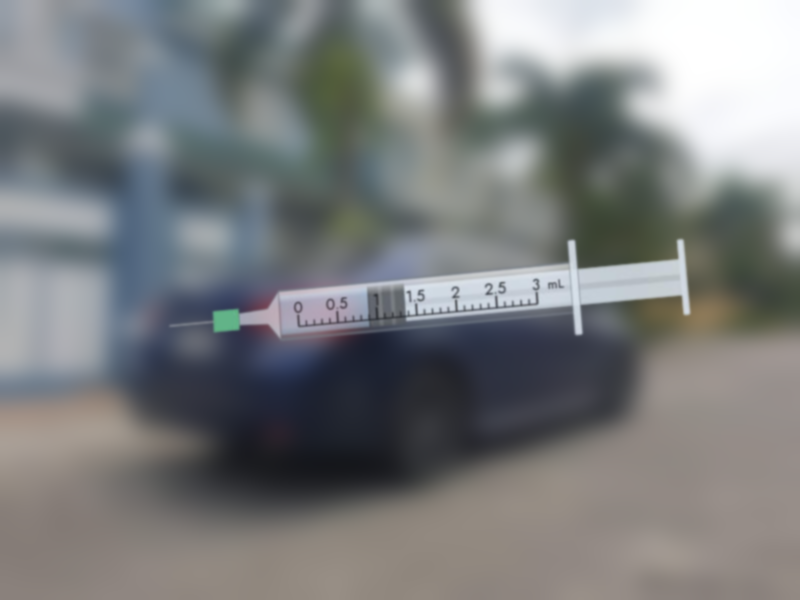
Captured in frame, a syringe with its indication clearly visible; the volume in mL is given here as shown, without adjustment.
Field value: 0.9 mL
